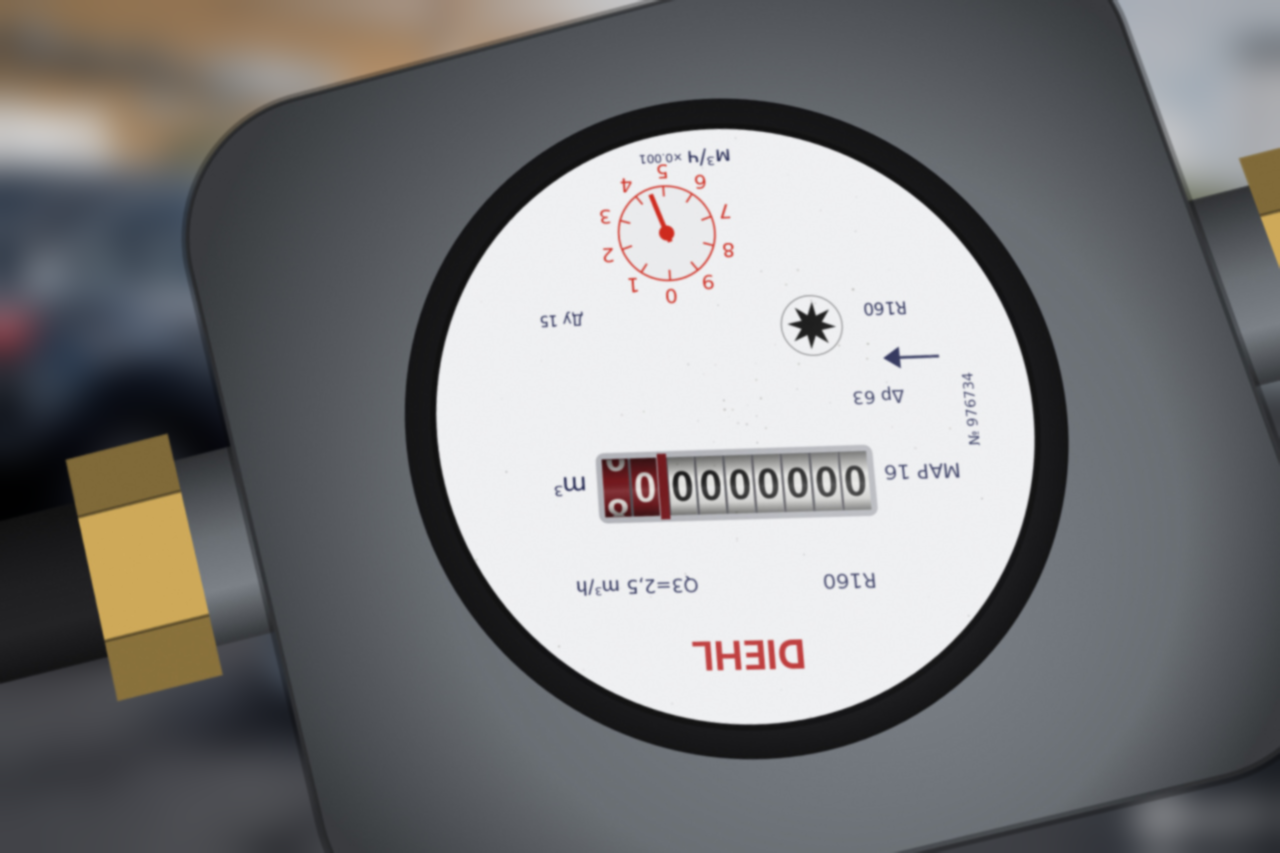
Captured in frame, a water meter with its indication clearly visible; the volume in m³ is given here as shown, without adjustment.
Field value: 0.084 m³
